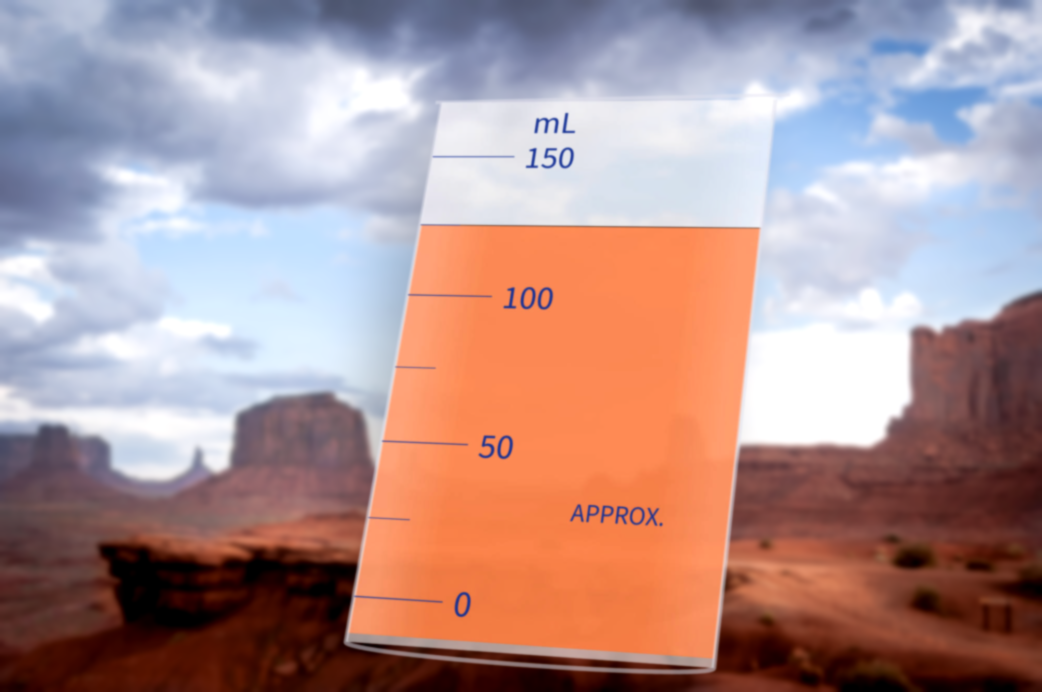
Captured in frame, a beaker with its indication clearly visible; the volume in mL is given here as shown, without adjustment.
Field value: 125 mL
